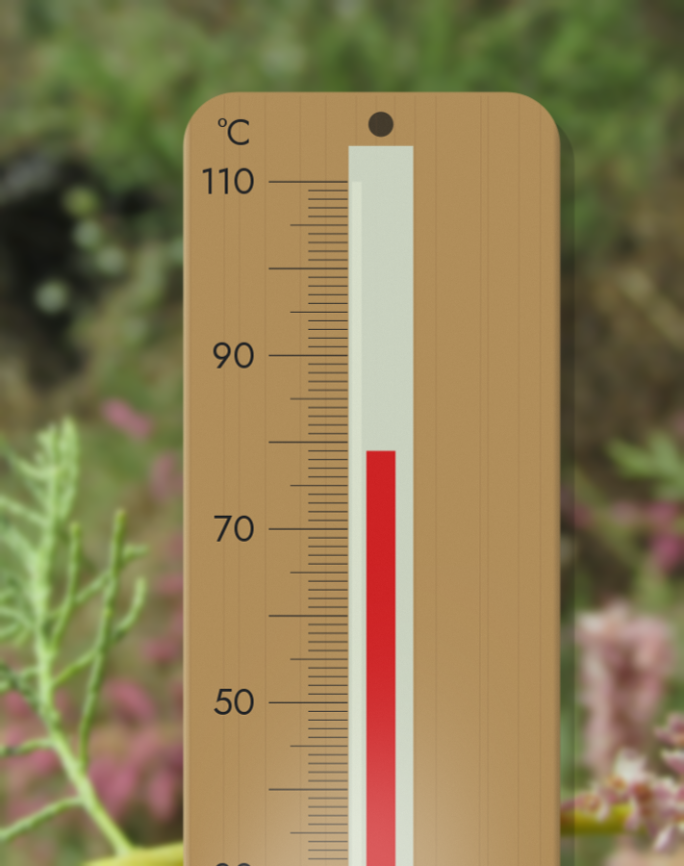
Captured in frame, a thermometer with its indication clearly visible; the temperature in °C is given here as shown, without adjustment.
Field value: 79 °C
